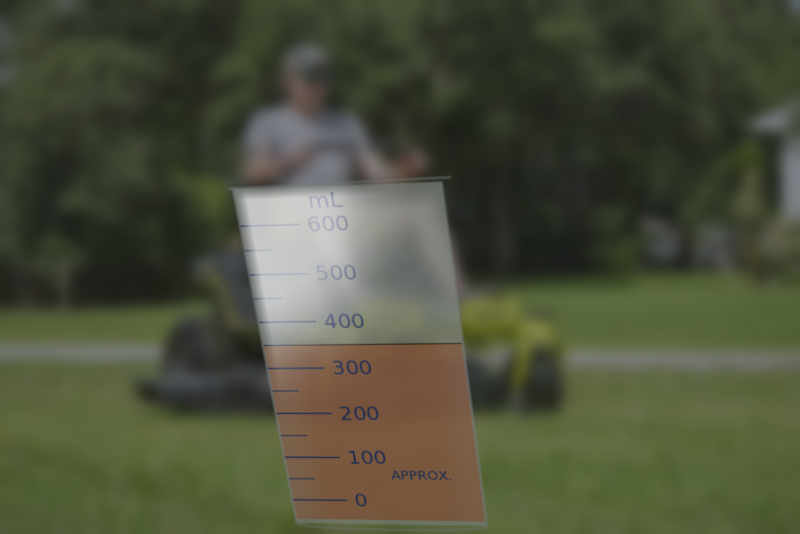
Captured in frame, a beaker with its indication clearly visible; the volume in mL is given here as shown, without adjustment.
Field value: 350 mL
